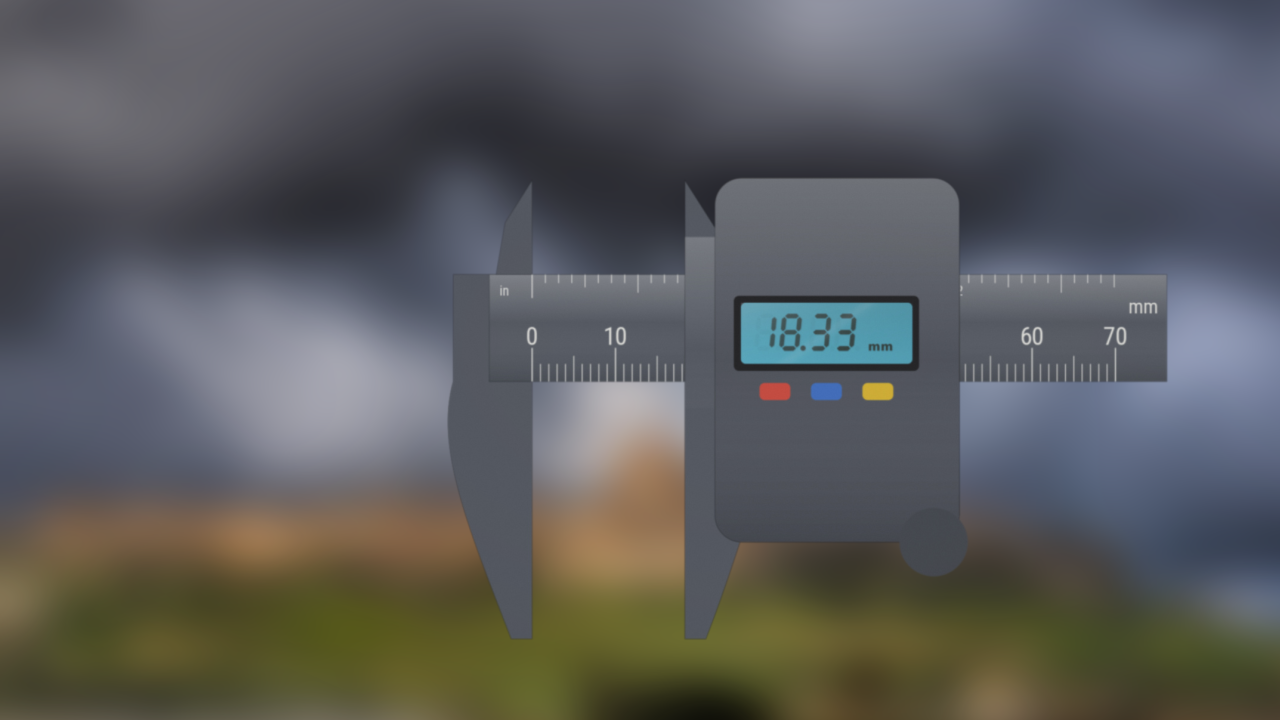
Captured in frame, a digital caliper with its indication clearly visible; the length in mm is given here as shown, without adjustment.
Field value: 18.33 mm
